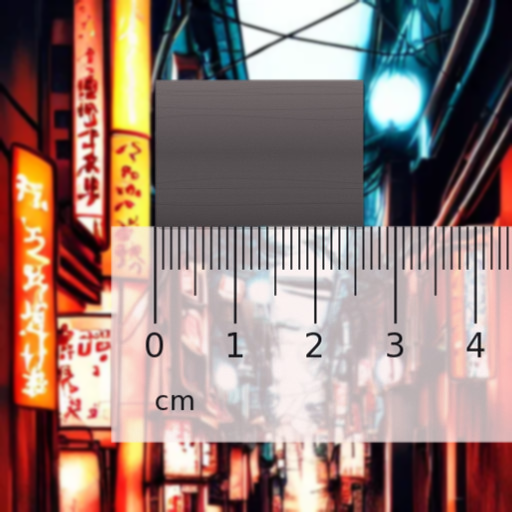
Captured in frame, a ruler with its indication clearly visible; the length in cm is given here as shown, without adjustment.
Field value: 2.6 cm
